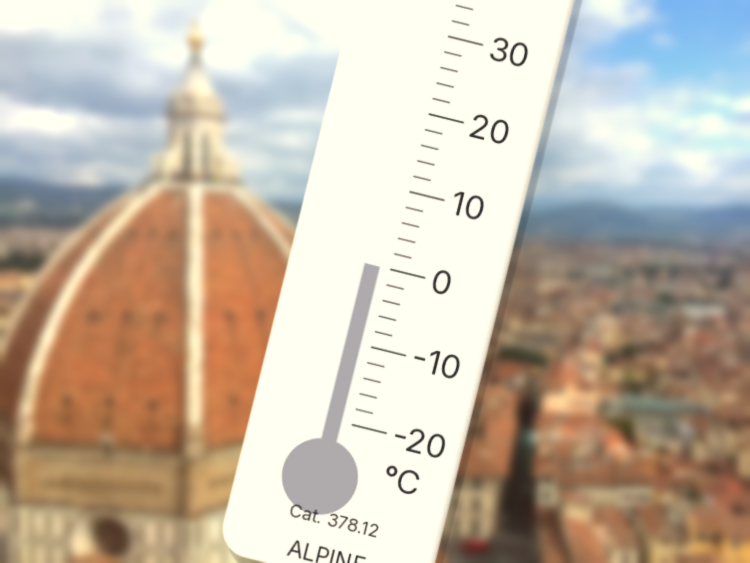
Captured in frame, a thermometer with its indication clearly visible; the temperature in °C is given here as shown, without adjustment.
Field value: 0 °C
